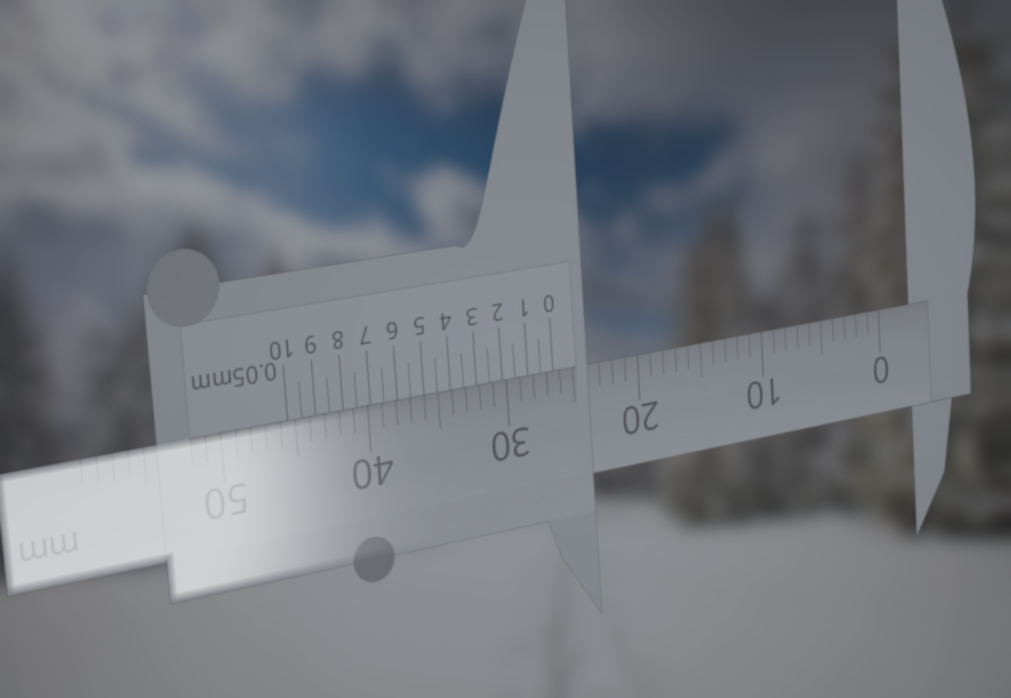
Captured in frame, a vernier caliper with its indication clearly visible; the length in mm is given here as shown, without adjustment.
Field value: 26.5 mm
